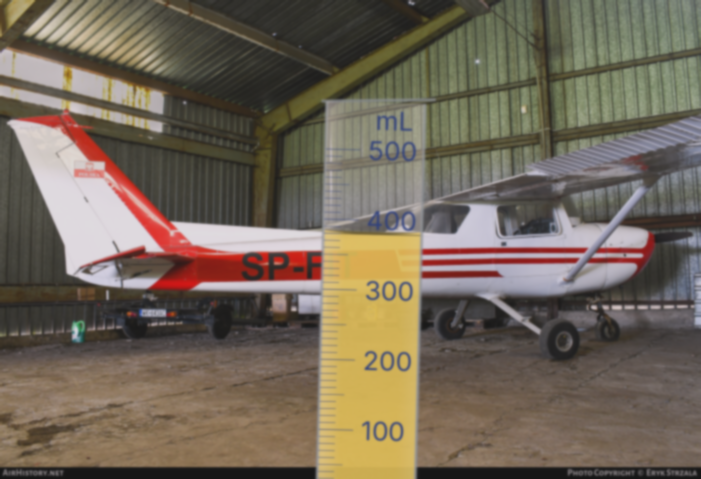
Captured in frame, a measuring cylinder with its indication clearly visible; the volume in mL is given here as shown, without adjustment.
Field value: 380 mL
